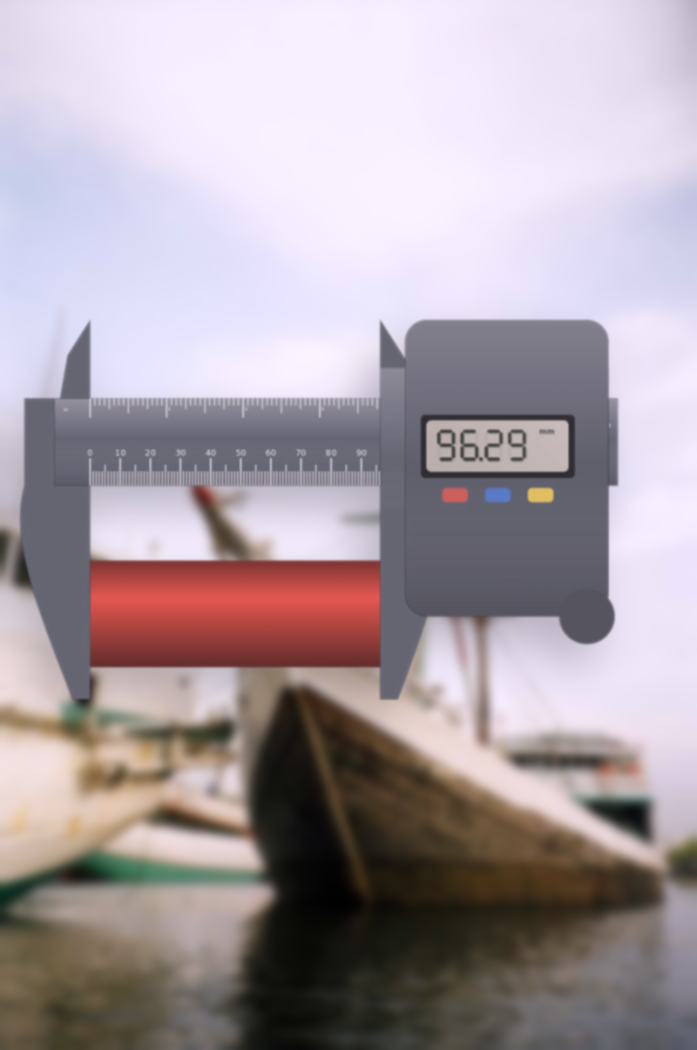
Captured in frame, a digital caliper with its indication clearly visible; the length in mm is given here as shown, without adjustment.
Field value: 96.29 mm
